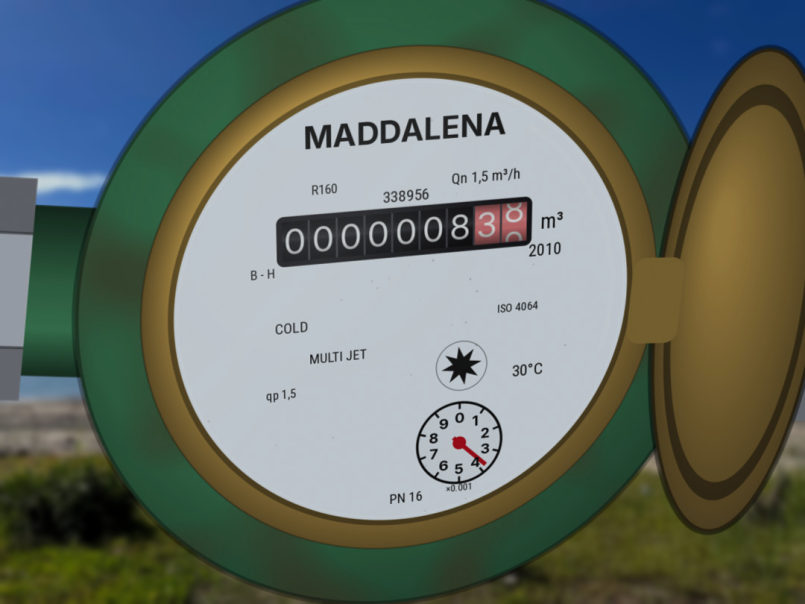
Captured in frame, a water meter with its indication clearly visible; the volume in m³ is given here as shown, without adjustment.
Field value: 8.383 m³
